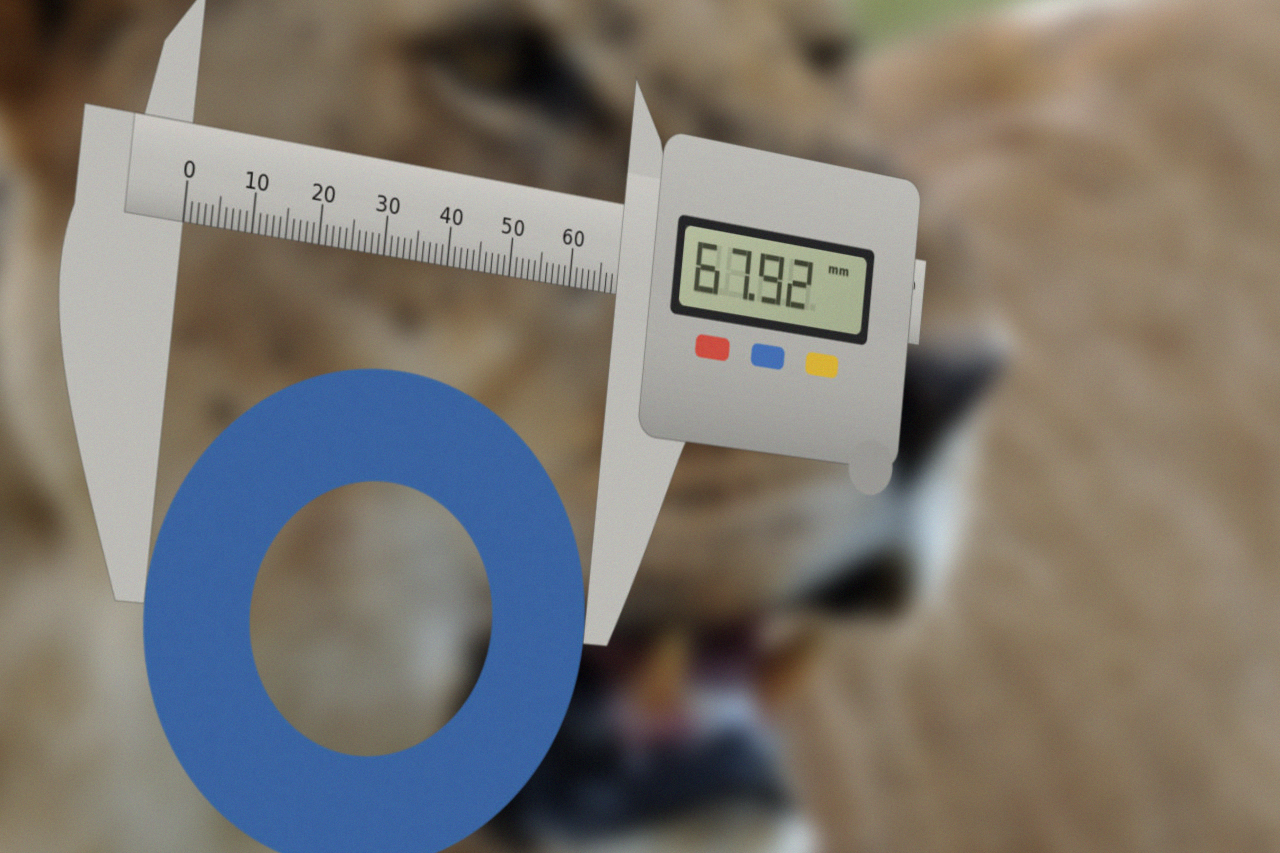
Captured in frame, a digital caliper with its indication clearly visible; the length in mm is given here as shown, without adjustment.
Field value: 67.92 mm
